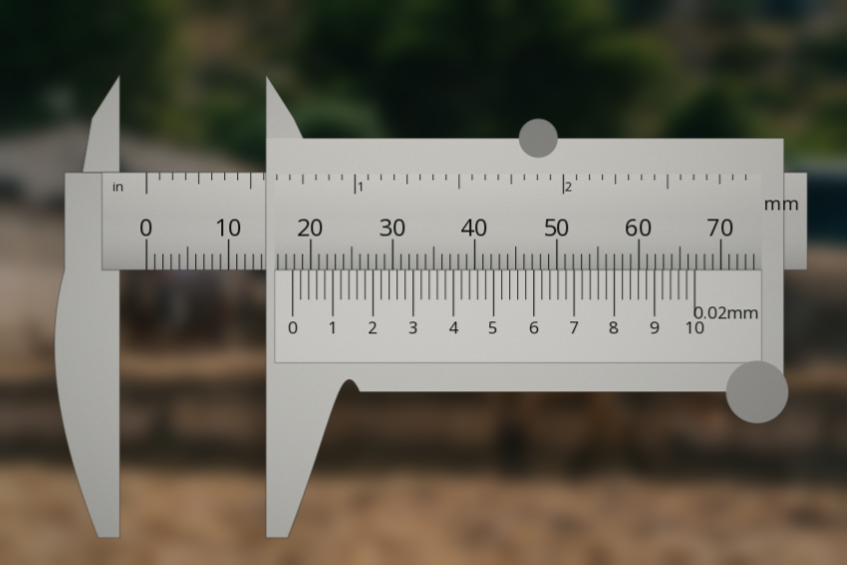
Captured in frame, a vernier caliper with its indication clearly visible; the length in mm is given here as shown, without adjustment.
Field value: 17.8 mm
